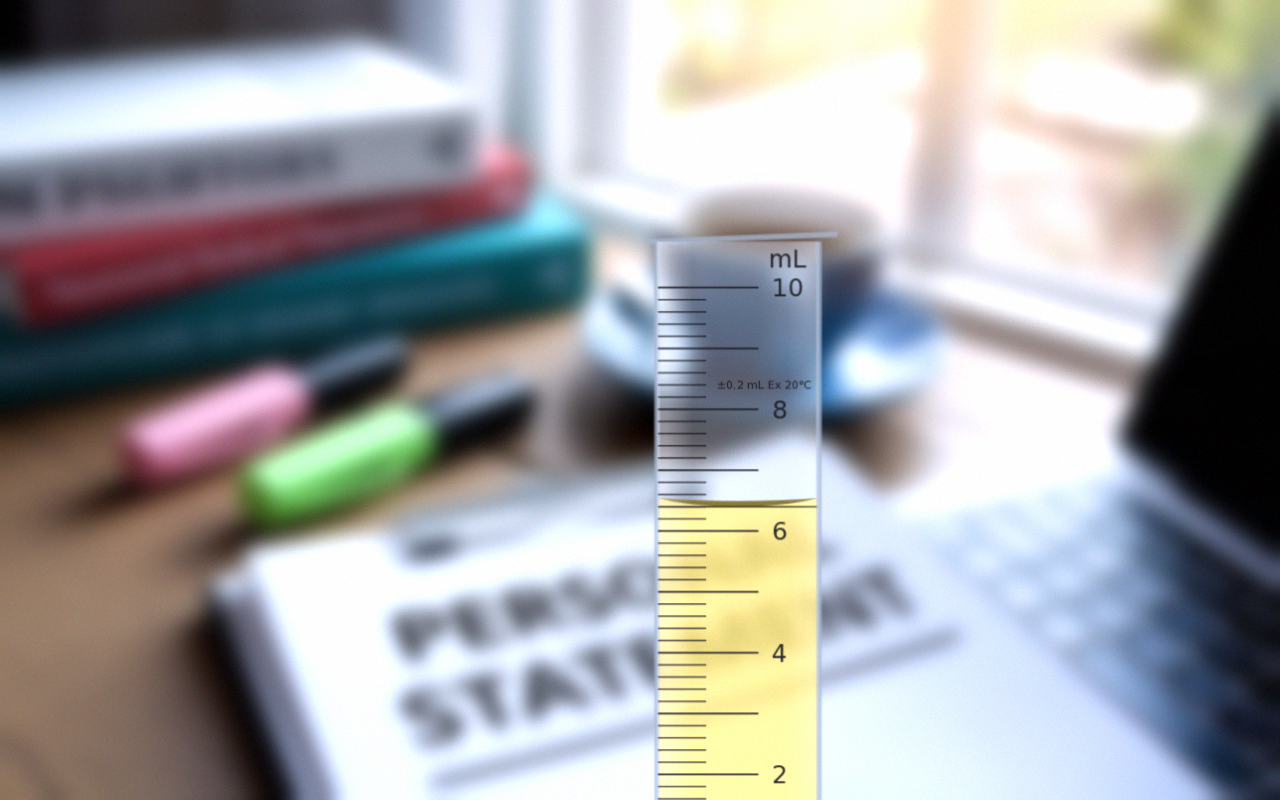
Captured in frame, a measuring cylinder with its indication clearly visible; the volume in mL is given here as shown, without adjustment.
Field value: 6.4 mL
